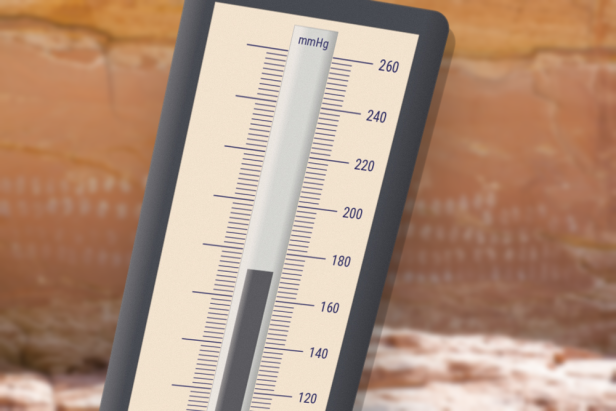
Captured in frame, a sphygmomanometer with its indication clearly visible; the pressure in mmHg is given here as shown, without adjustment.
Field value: 172 mmHg
